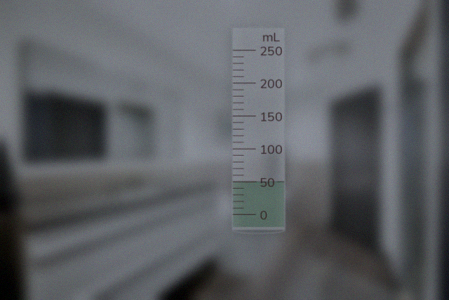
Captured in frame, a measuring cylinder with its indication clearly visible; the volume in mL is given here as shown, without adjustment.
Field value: 50 mL
